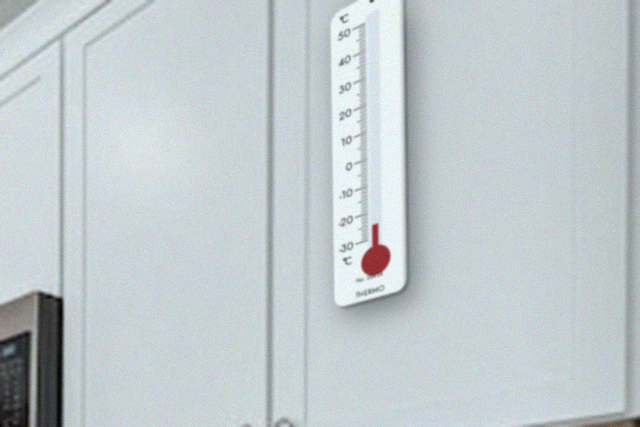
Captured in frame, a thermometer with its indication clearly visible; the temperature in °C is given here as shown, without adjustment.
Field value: -25 °C
